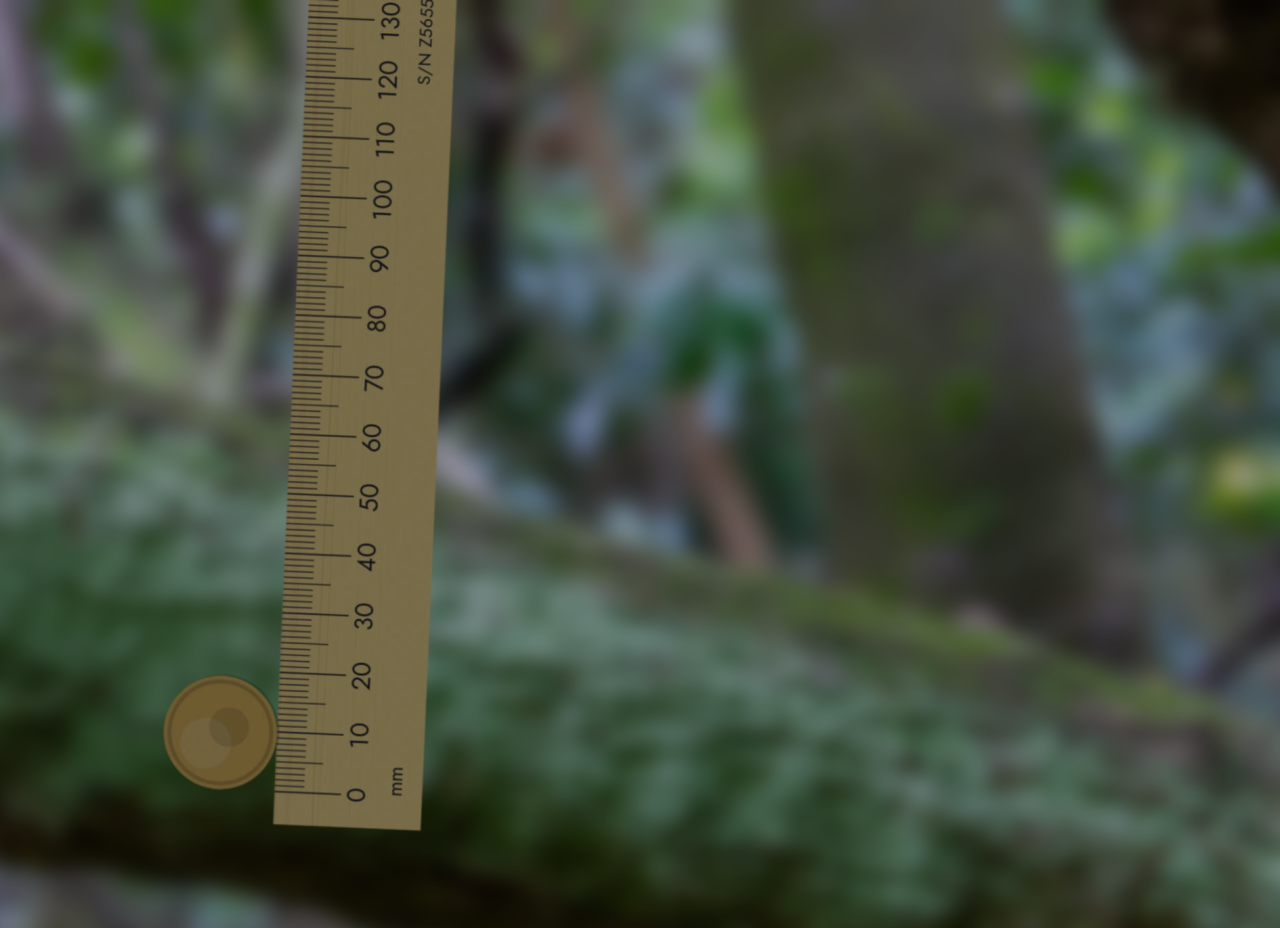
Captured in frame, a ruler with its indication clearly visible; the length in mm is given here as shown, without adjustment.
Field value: 19 mm
